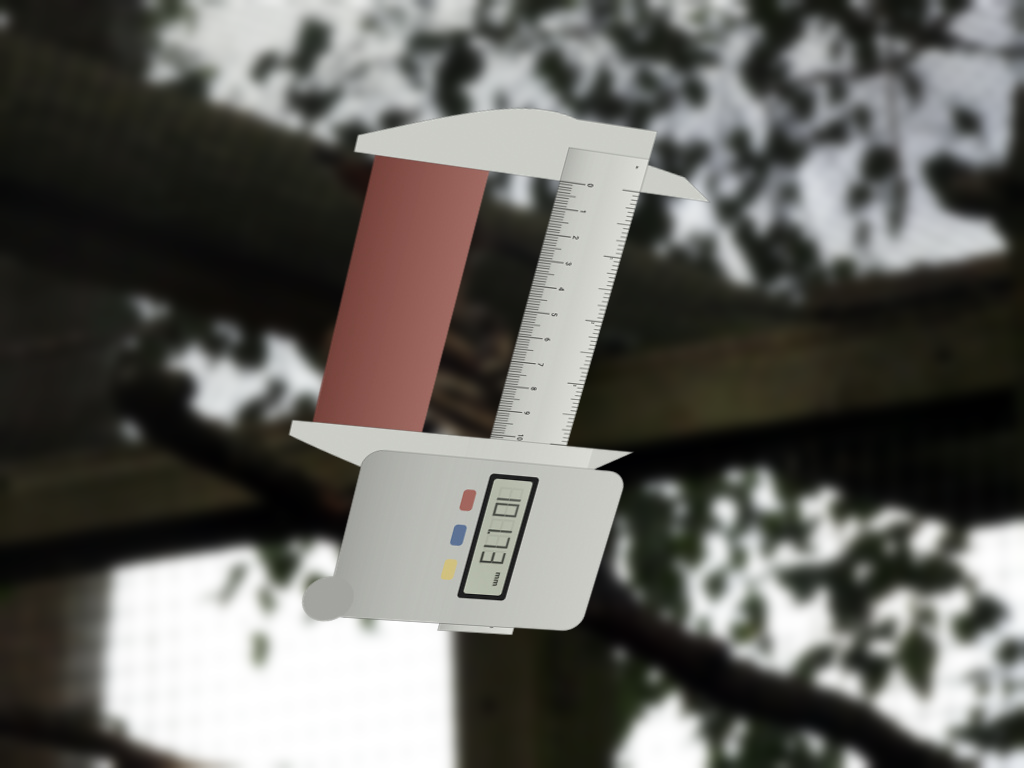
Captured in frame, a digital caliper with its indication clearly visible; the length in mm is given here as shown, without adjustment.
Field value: 101.73 mm
